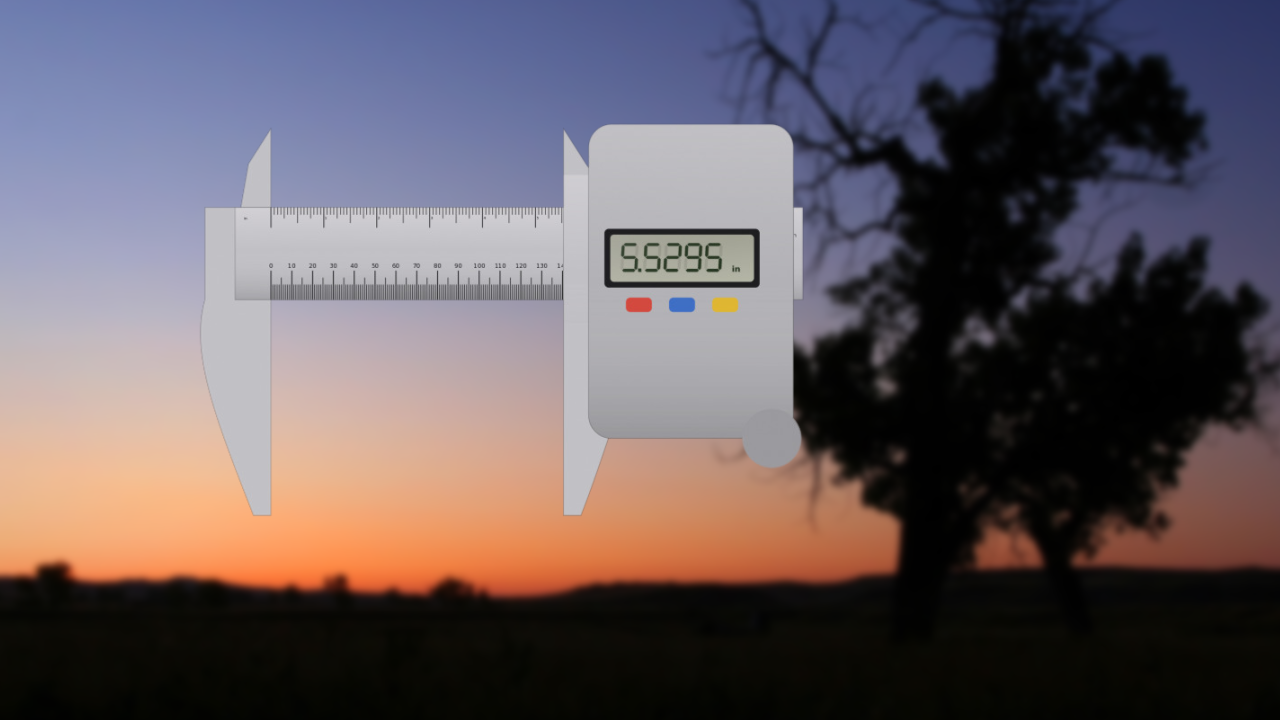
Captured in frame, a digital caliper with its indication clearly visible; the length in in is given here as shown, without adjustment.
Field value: 5.5295 in
